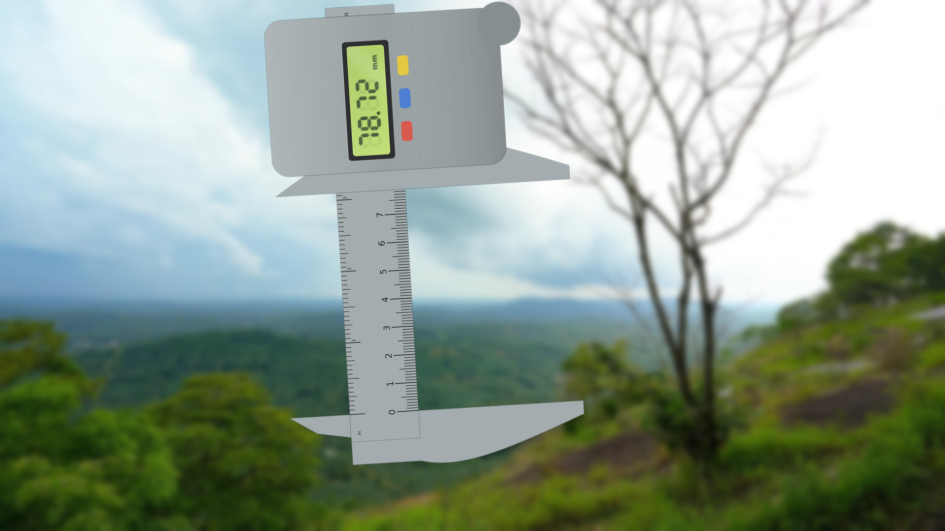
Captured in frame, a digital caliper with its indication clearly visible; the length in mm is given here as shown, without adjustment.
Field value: 78.72 mm
